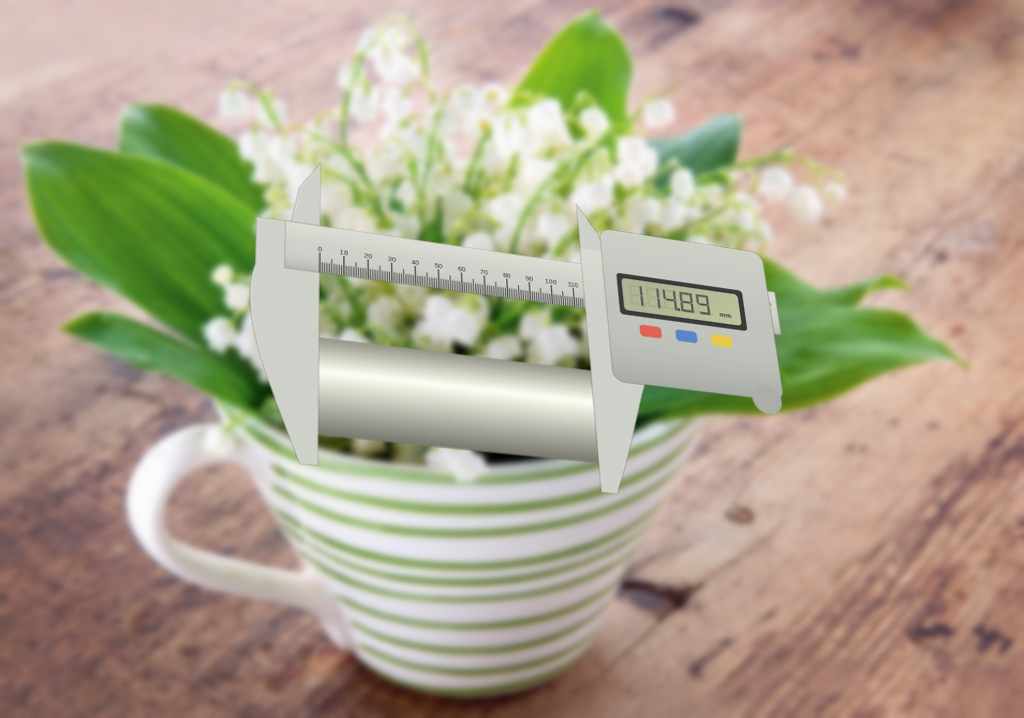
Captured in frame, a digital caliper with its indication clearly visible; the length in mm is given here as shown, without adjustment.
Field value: 114.89 mm
